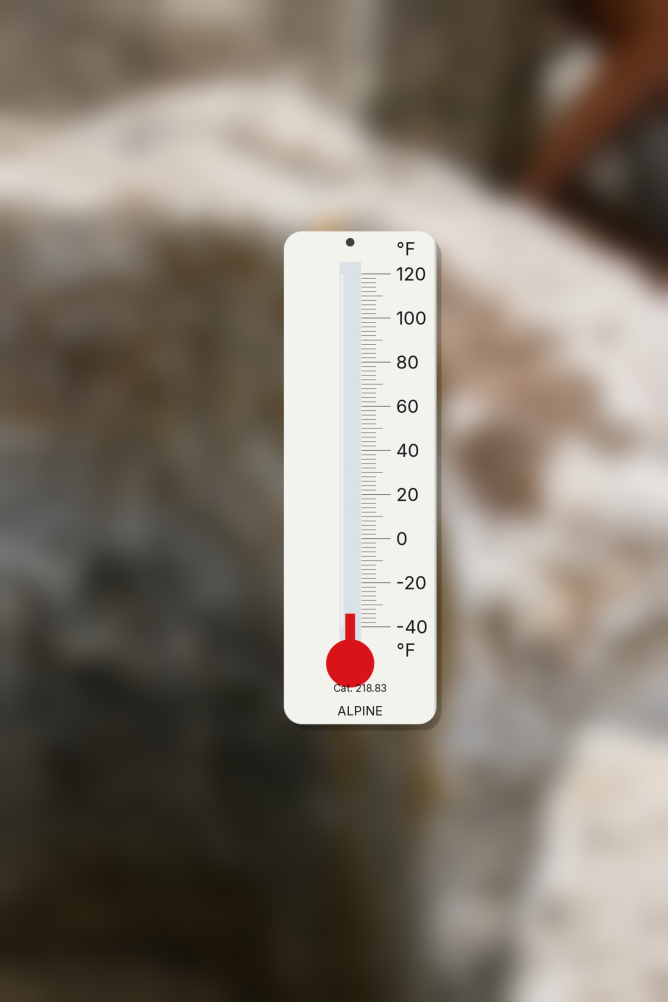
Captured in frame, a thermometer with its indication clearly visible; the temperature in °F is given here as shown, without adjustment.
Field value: -34 °F
